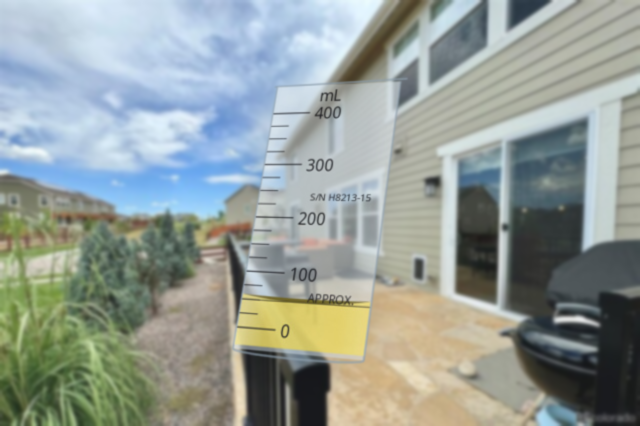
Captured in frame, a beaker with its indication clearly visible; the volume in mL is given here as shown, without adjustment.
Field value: 50 mL
